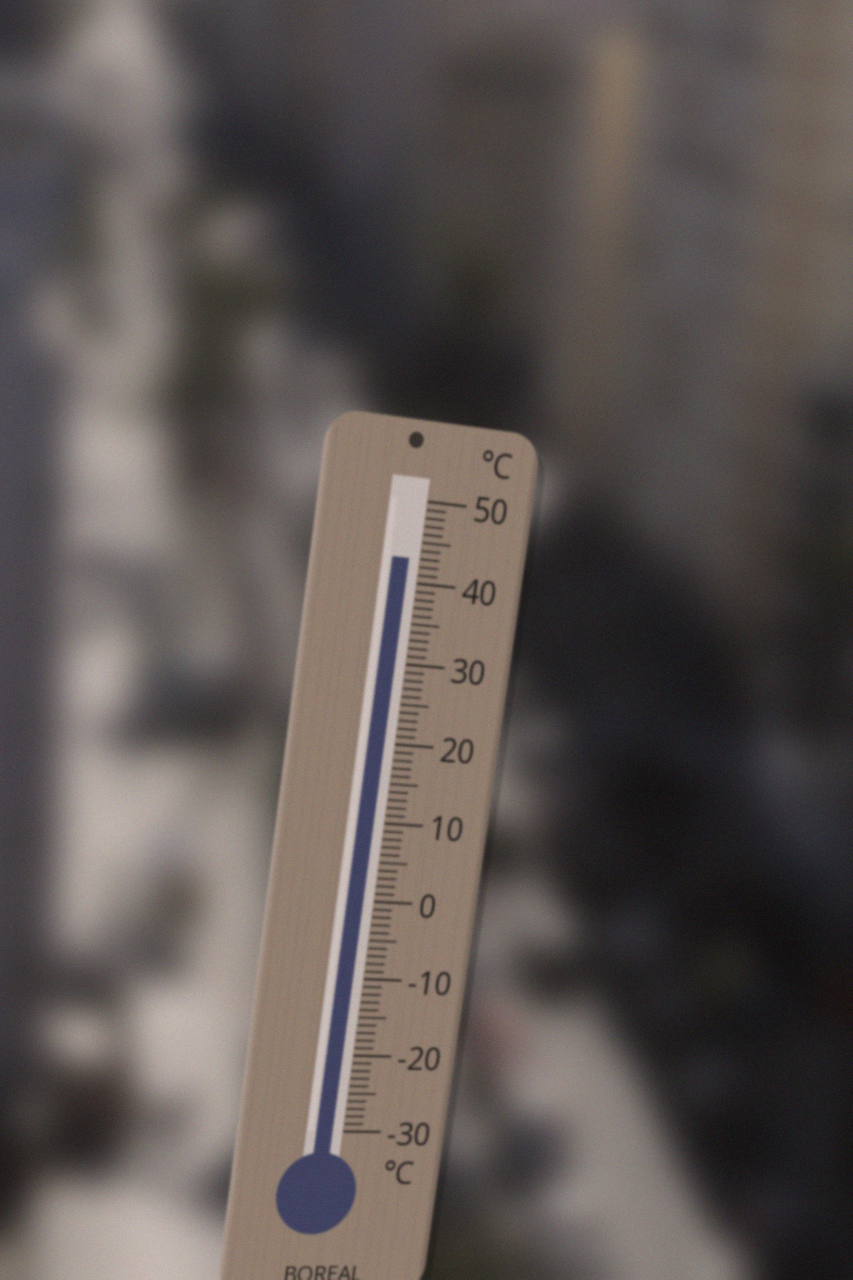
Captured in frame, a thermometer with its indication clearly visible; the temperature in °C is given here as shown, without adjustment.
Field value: 43 °C
